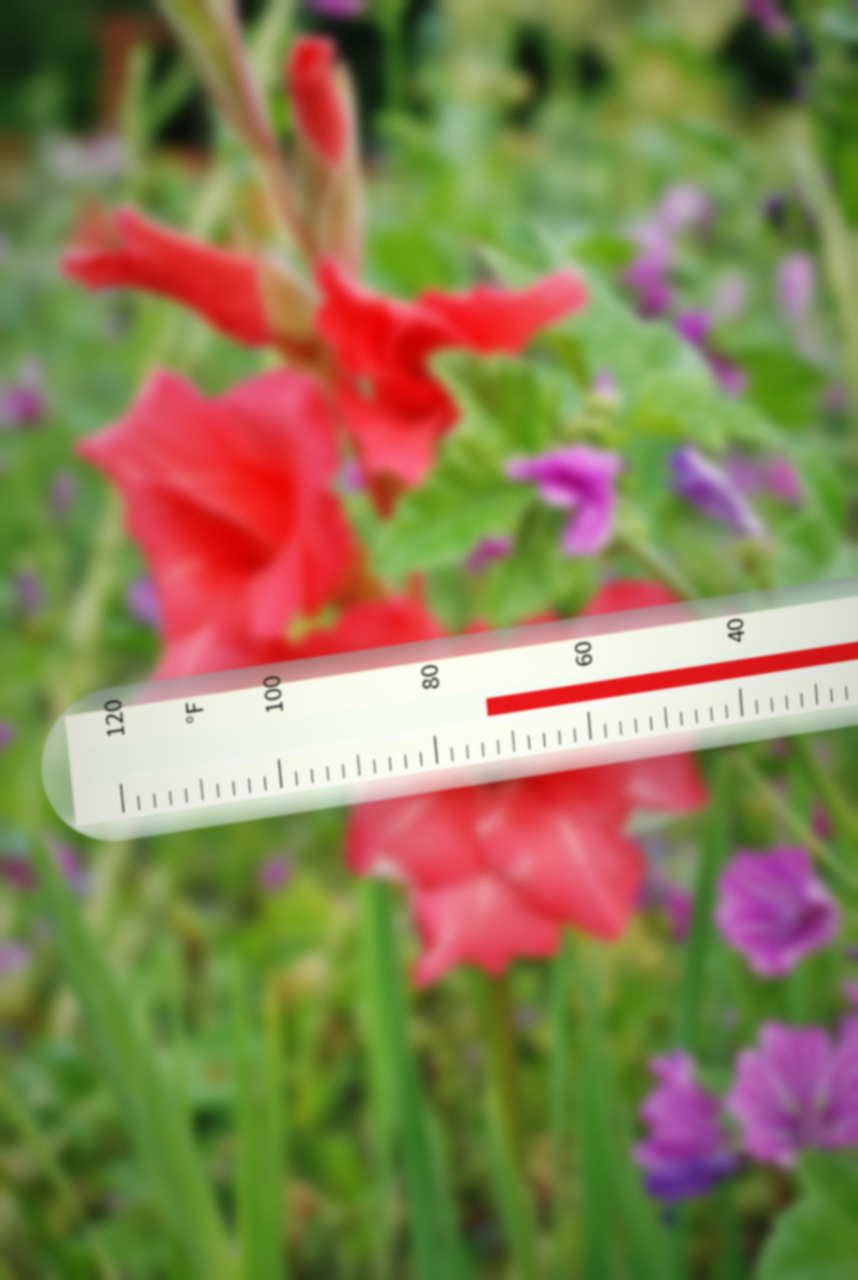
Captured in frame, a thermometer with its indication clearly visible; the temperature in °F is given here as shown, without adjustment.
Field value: 73 °F
